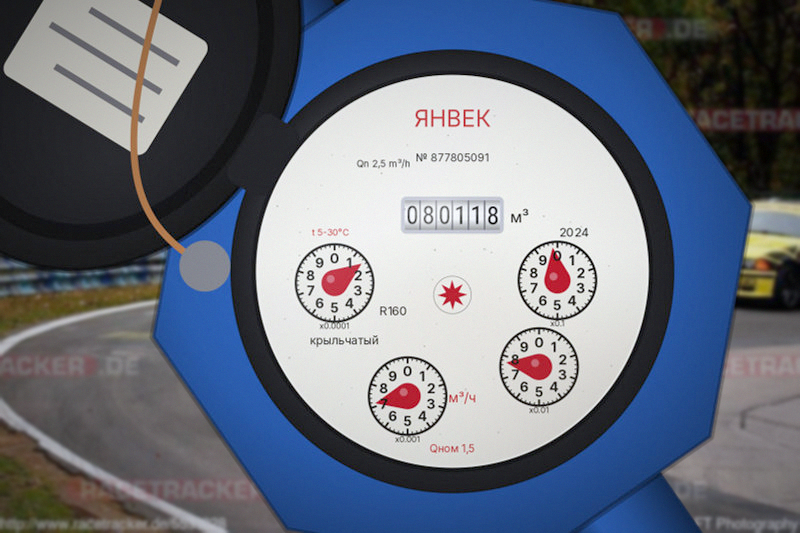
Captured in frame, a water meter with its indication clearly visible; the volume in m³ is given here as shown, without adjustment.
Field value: 80117.9771 m³
